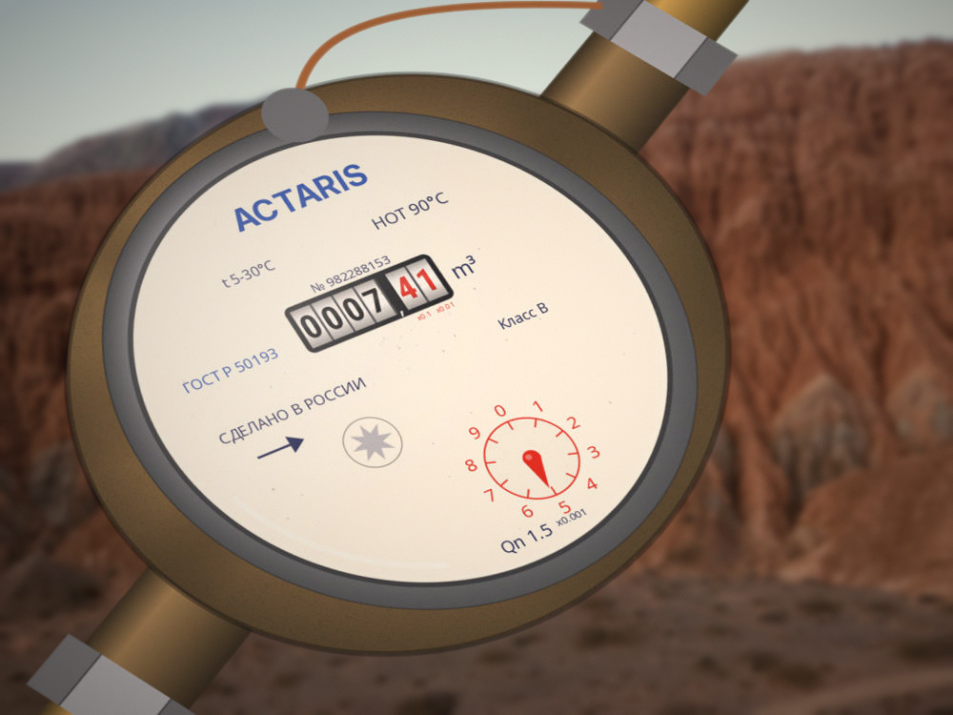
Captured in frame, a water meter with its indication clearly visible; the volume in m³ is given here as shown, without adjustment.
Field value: 7.415 m³
